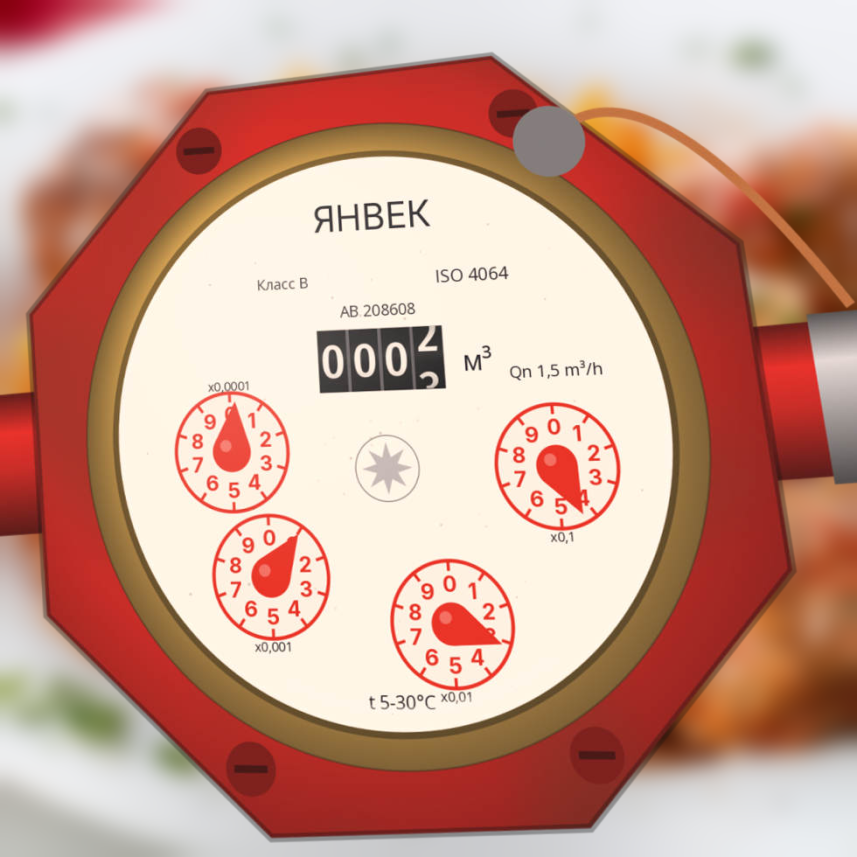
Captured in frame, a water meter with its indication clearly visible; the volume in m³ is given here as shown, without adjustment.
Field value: 2.4310 m³
